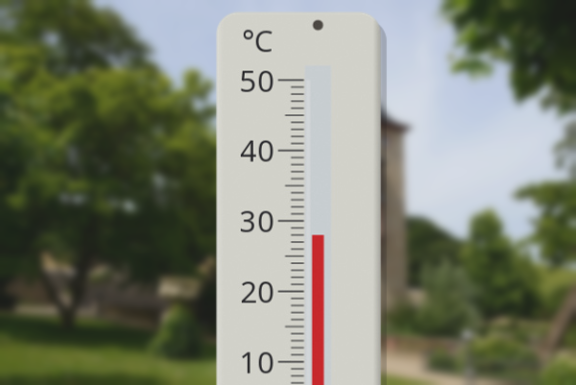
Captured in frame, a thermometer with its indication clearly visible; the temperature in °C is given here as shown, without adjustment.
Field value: 28 °C
